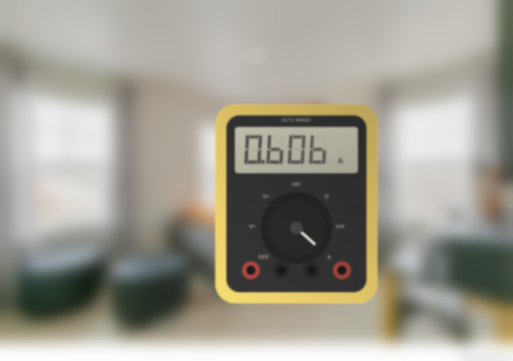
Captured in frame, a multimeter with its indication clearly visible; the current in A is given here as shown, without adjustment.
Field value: 0.606 A
